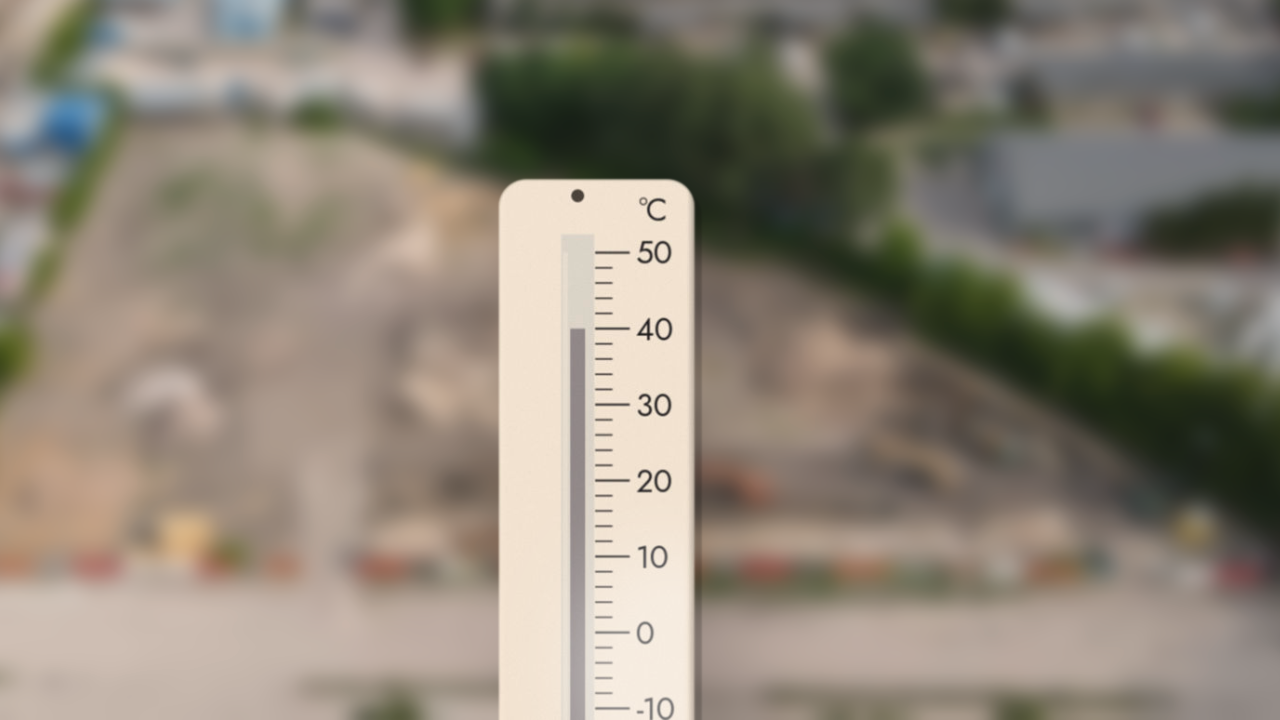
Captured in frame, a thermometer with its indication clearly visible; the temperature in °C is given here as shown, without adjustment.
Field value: 40 °C
